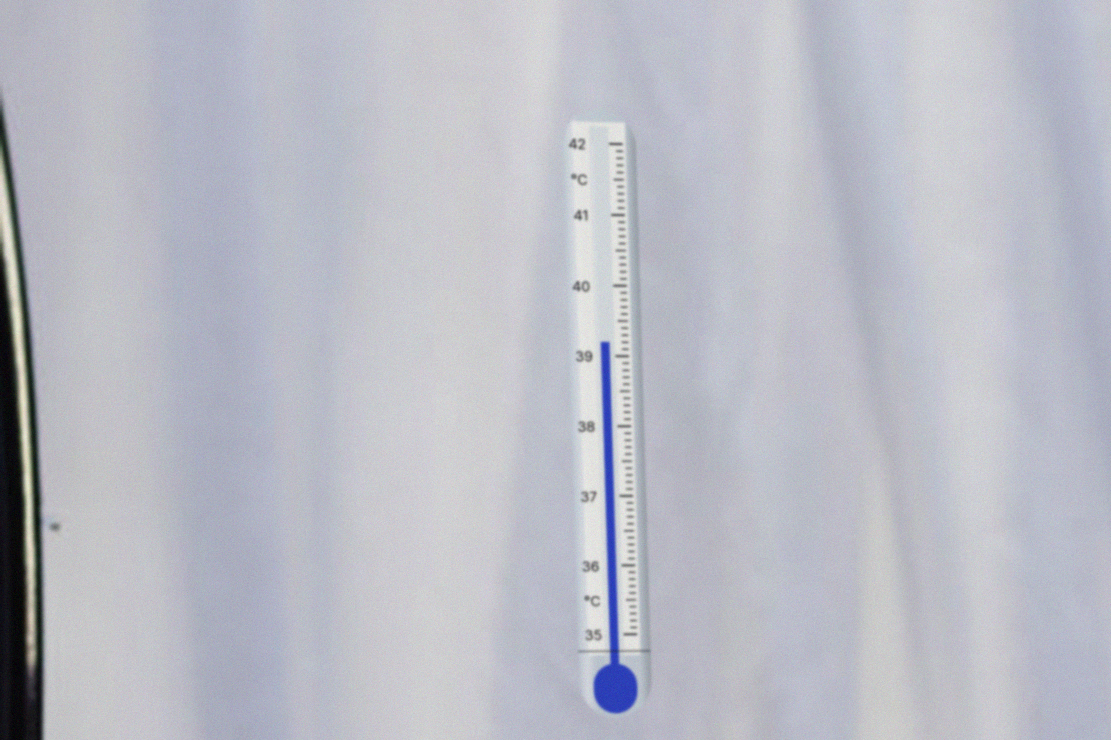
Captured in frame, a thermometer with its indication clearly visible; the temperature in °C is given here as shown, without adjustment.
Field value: 39.2 °C
